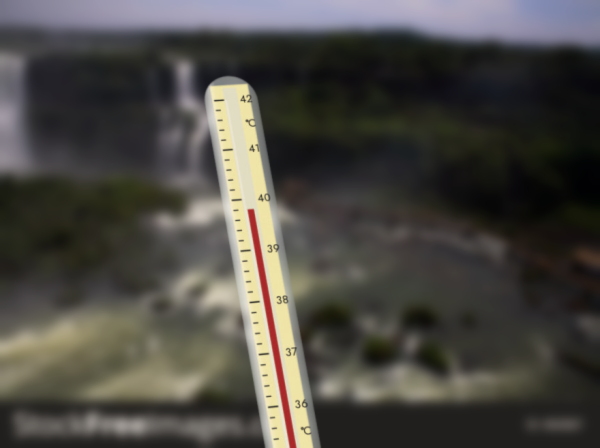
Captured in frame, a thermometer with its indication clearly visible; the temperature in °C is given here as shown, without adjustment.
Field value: 39.8 °C
